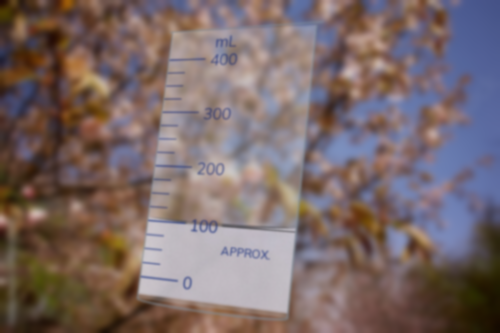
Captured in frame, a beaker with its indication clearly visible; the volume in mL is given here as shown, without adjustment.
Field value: 100 mL
